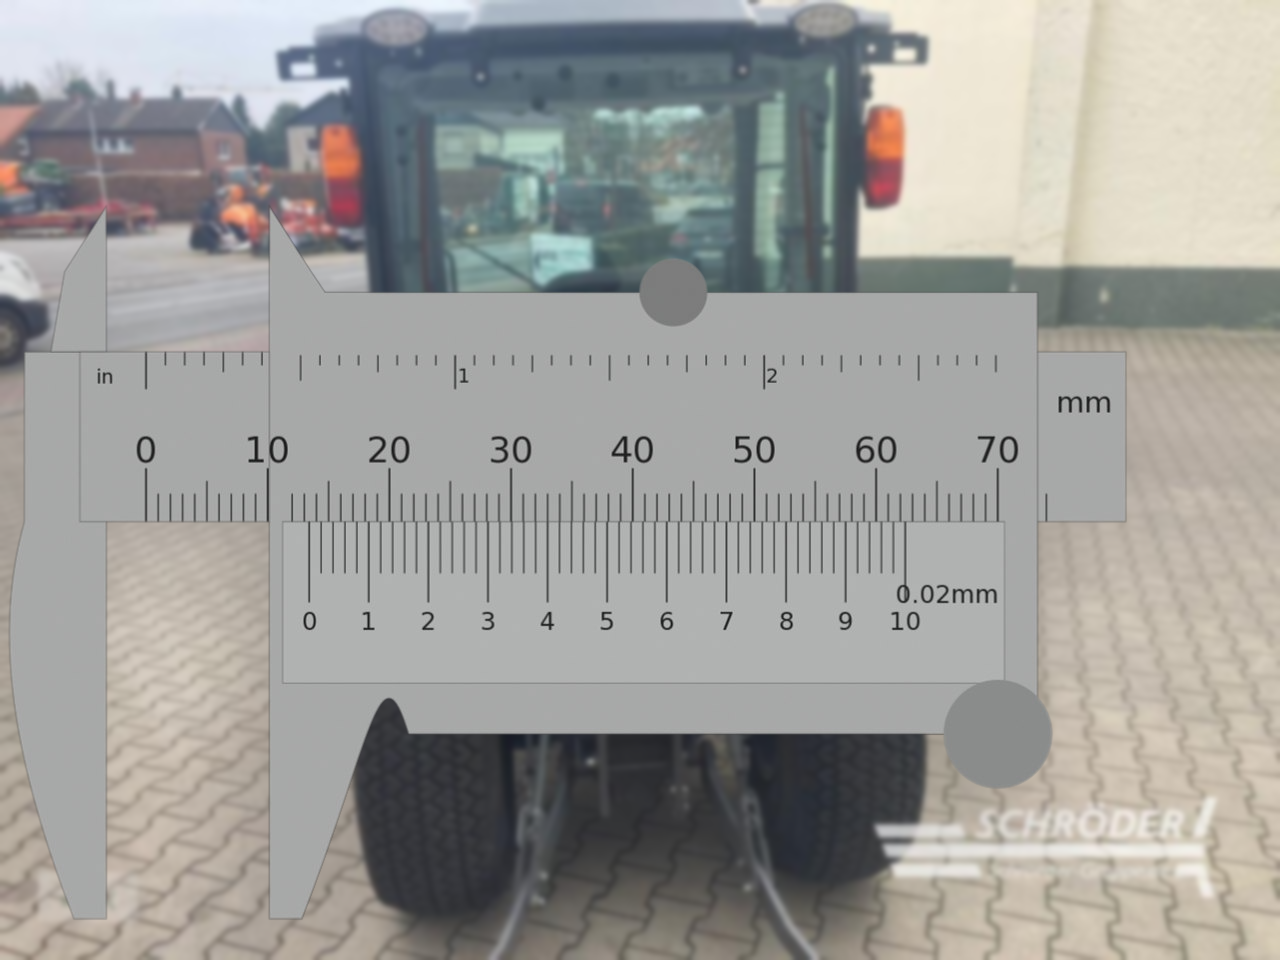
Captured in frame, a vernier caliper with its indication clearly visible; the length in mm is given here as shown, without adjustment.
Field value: 13.4 mm
